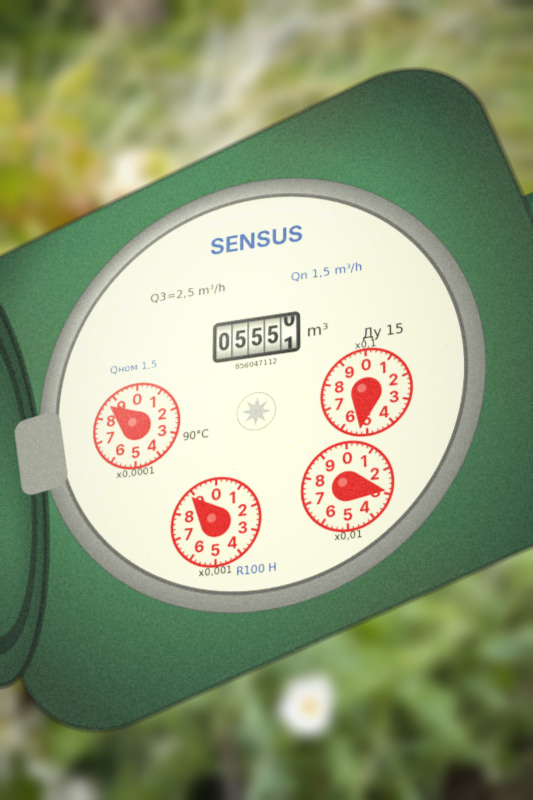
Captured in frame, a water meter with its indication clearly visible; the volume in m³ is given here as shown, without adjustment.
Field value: 5550.5288 m³
